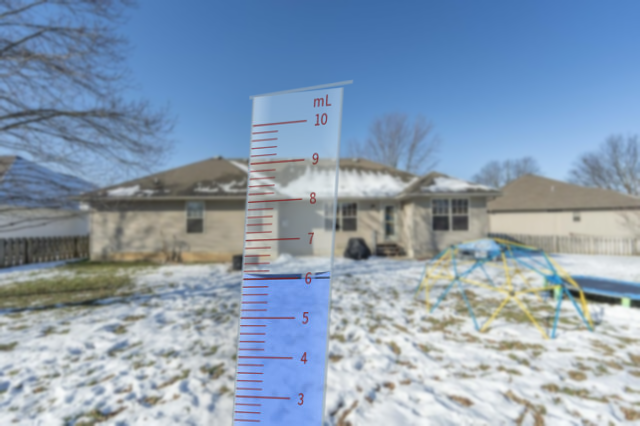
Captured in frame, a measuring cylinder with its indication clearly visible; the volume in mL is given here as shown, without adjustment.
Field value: 6 mL
